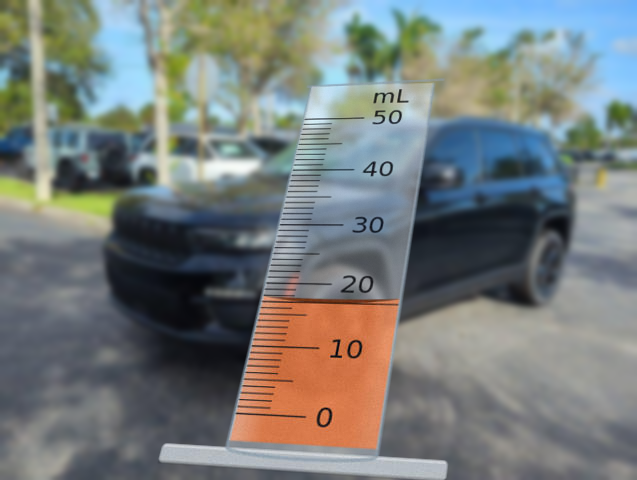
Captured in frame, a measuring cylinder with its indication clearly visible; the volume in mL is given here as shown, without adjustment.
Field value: 17 mL
